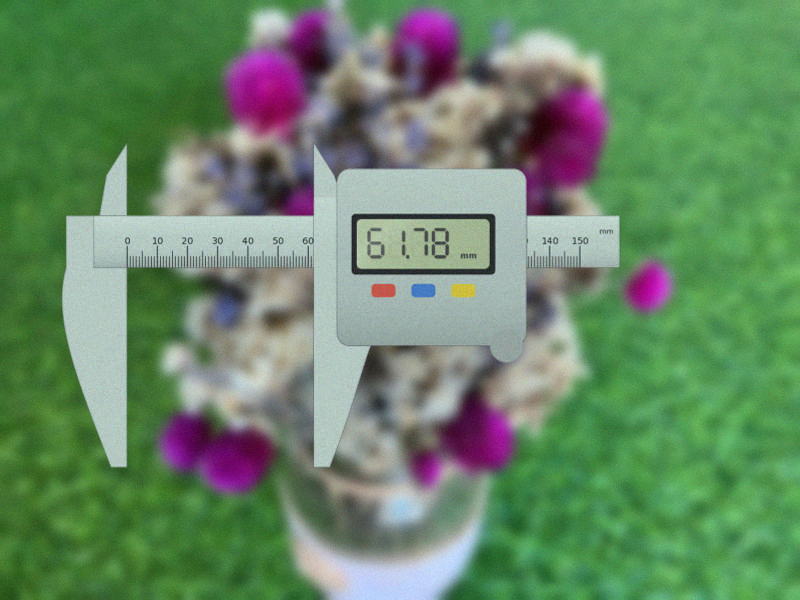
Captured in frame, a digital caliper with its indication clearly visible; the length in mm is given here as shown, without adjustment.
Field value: 61.78 mm
